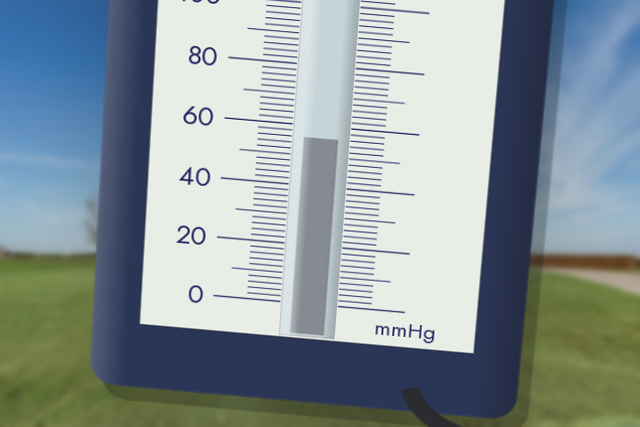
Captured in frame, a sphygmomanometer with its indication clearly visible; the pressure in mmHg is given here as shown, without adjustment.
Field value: 56 mmHg
